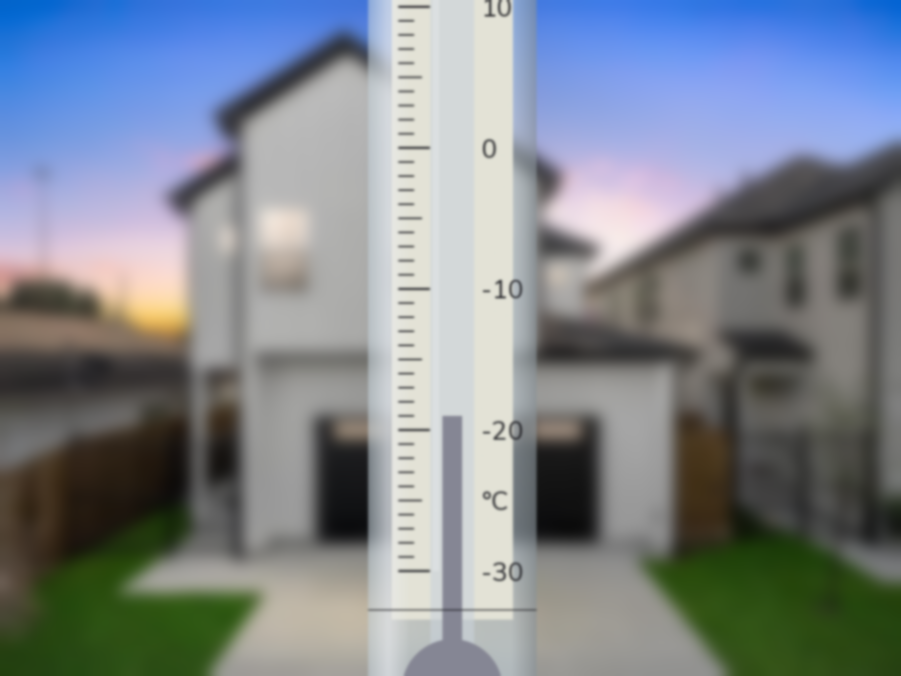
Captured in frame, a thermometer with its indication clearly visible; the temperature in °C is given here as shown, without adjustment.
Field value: -19 °C
